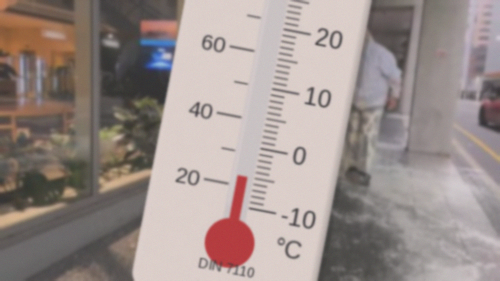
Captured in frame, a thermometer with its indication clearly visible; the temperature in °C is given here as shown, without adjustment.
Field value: -5 °C
